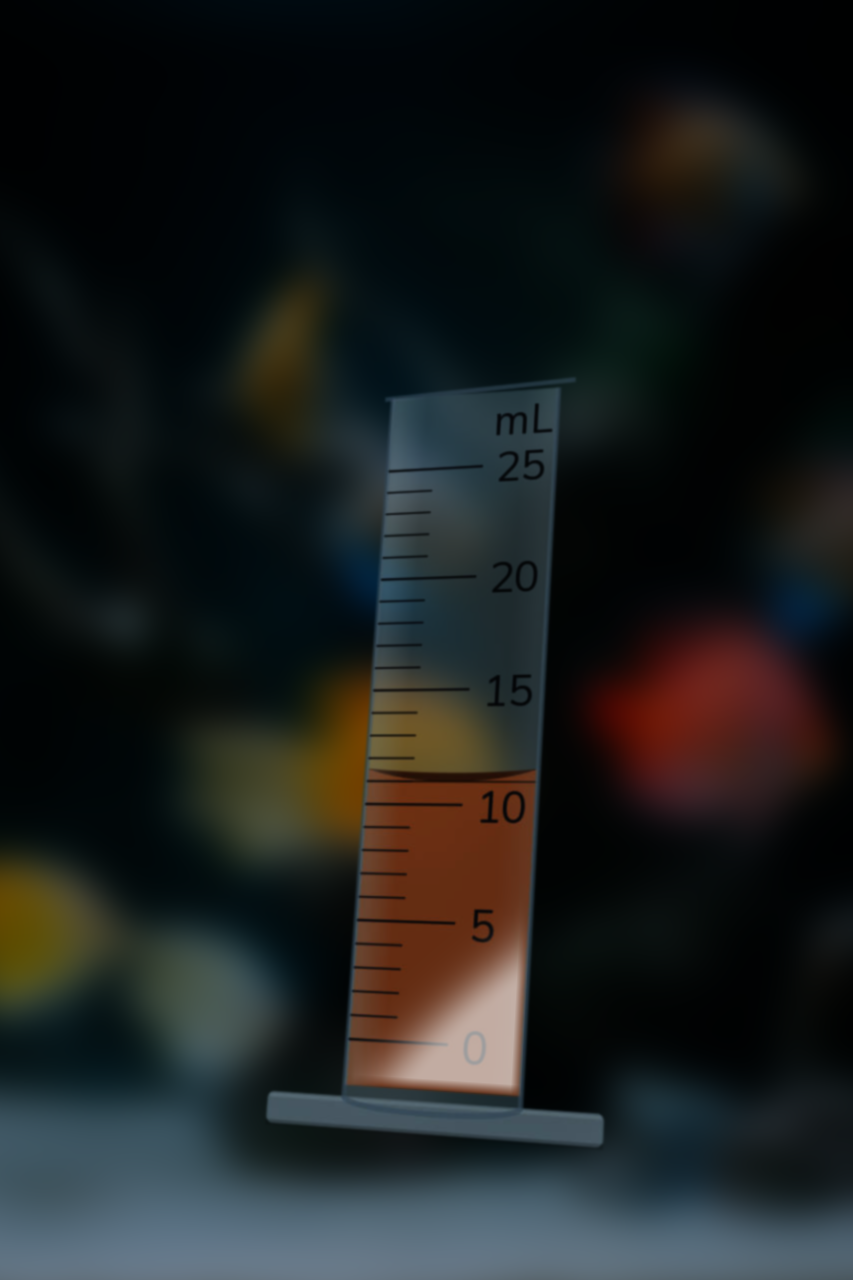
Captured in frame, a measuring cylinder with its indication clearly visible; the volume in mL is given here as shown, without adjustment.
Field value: 11 mL
